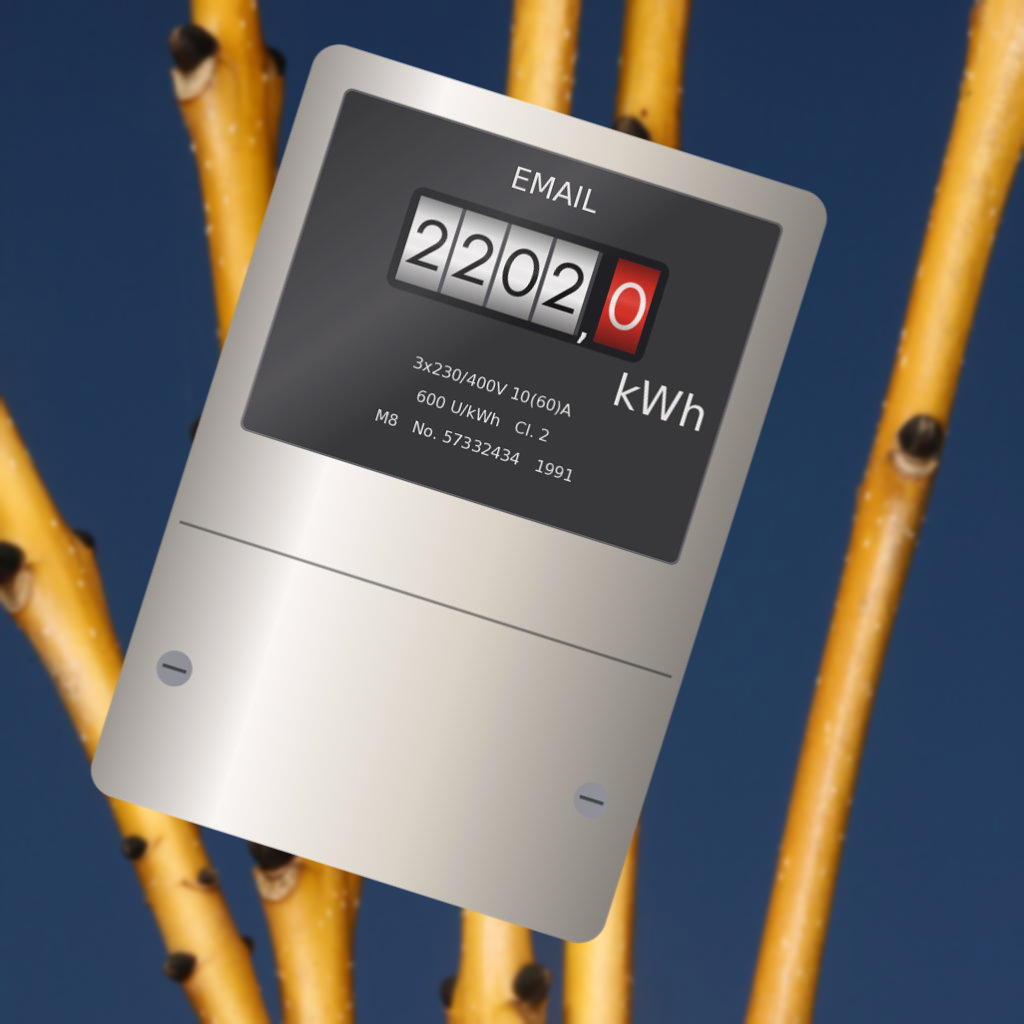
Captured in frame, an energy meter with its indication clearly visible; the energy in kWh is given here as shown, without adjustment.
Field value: 2202.0 kWh
